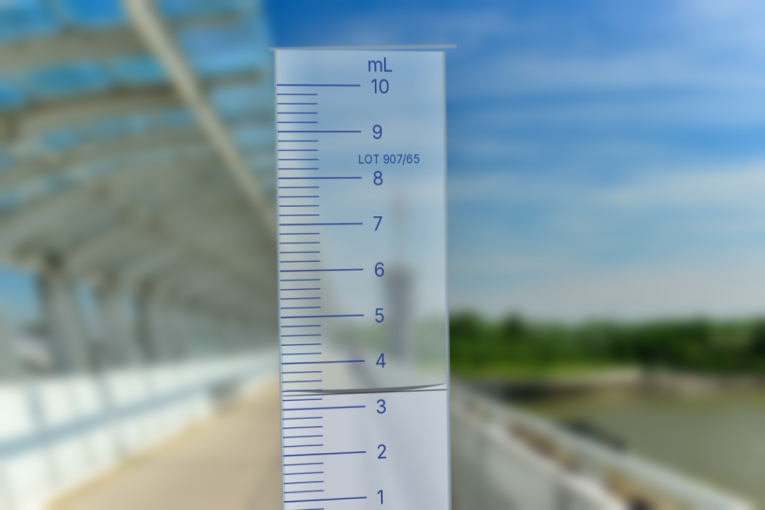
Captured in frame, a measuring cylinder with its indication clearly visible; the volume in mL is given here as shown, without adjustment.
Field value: 3.3 mL
